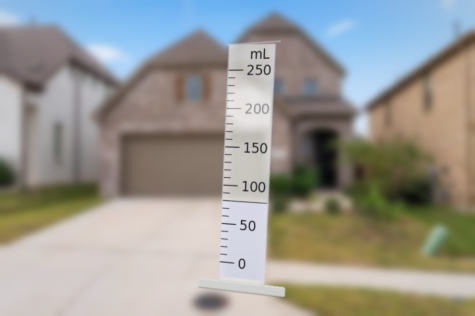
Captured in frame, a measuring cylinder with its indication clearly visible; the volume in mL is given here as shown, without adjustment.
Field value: 80 mL
